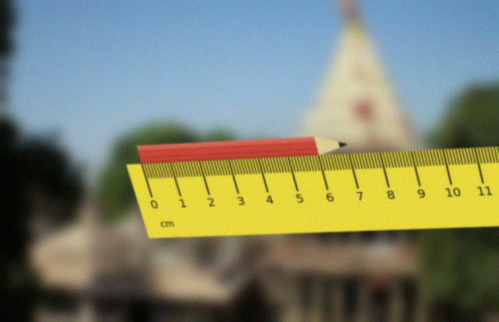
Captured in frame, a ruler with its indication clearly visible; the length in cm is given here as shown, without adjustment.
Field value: 7 cm
